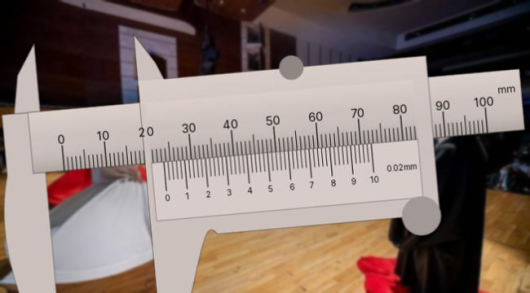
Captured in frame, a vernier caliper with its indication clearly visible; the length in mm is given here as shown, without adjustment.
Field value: 23.5 mm
